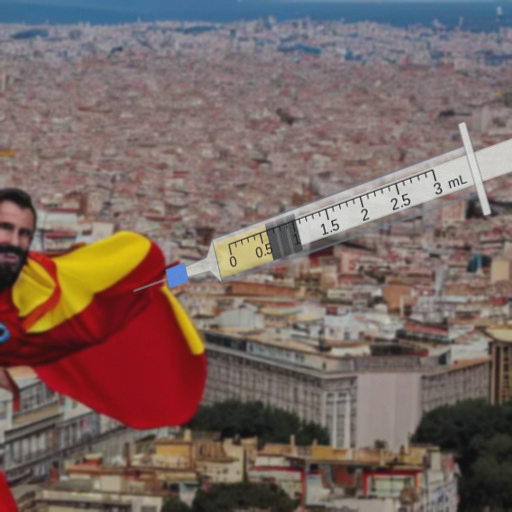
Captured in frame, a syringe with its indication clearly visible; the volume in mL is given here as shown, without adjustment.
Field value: 0.6 mL
